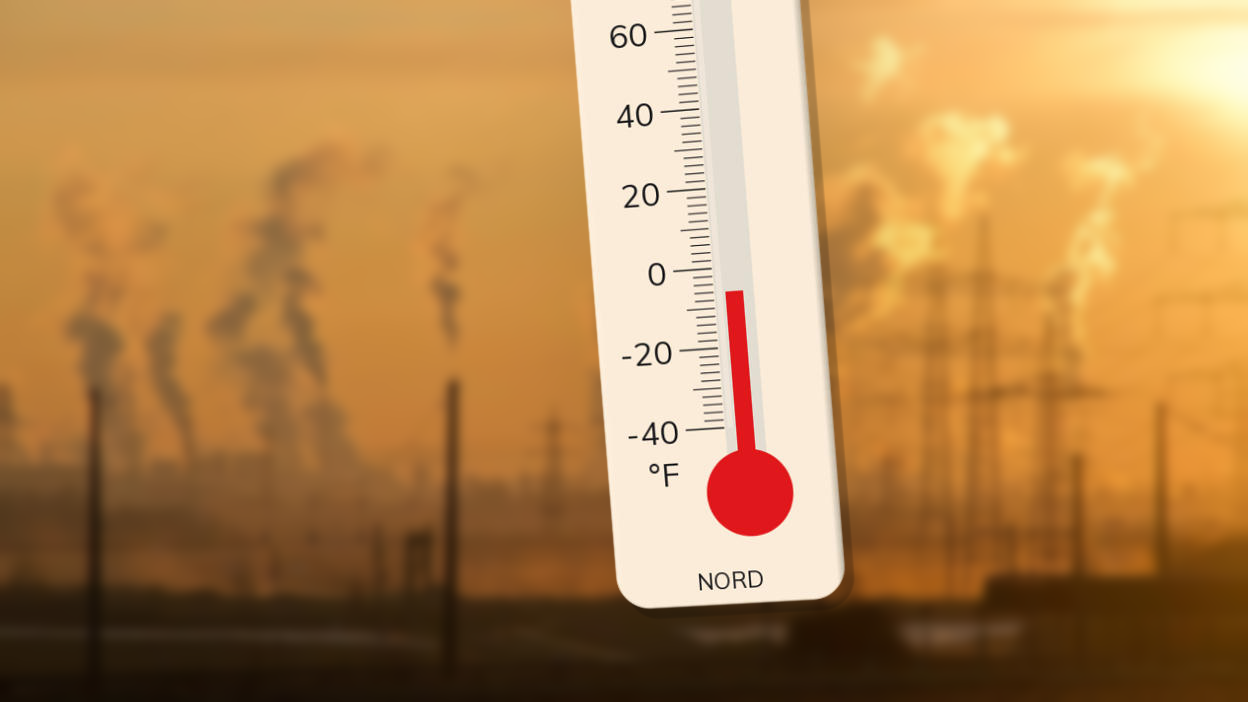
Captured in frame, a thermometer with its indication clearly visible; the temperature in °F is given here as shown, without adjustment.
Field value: -6 °F
